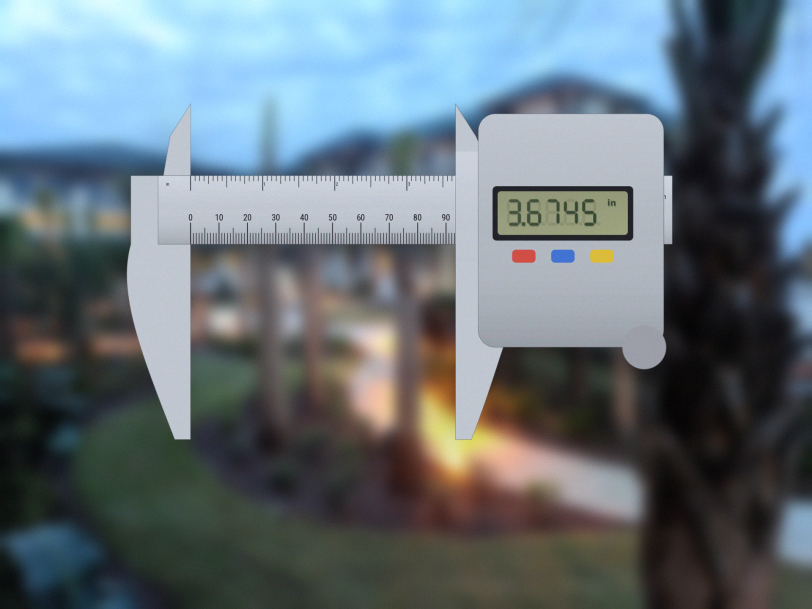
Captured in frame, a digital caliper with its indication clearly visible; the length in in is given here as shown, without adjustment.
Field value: 3.6745 in
